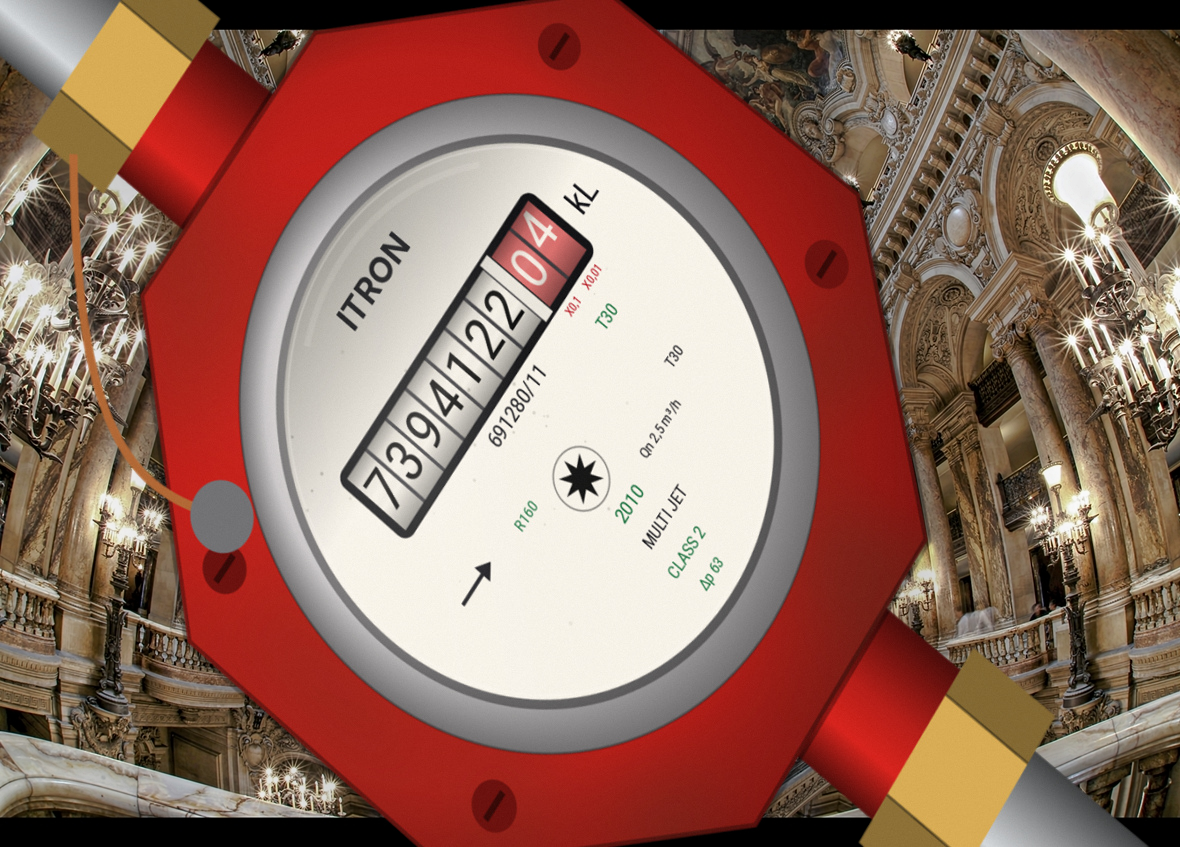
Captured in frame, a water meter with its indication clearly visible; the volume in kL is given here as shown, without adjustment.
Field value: 7394122.04 kL
